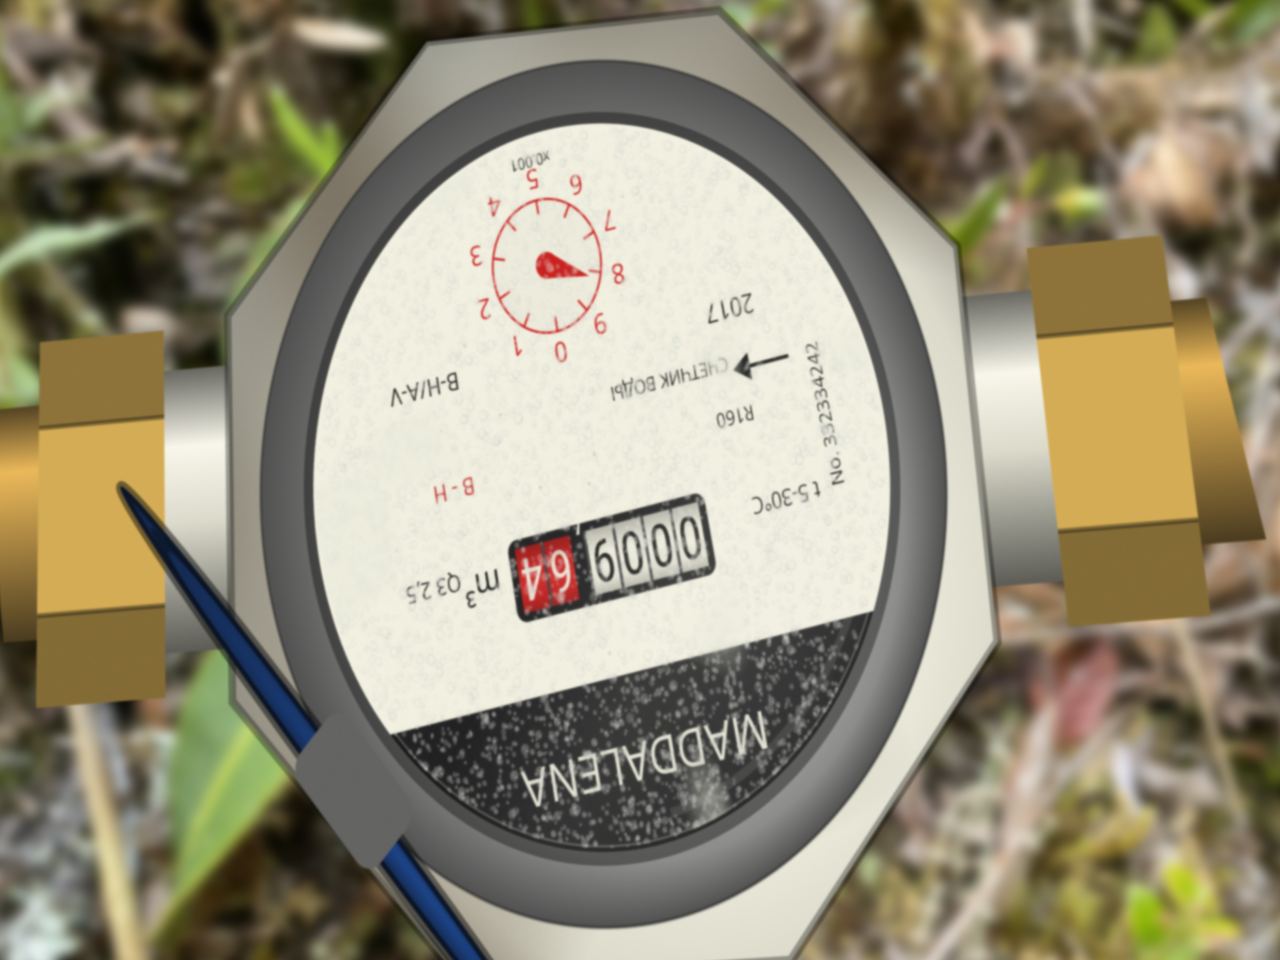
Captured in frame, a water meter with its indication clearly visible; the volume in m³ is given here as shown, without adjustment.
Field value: 9.648 m³
